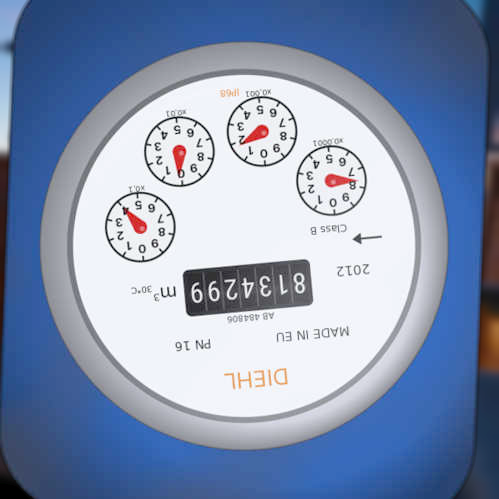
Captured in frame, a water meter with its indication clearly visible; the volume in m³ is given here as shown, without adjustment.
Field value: 8134299.4017 m³
